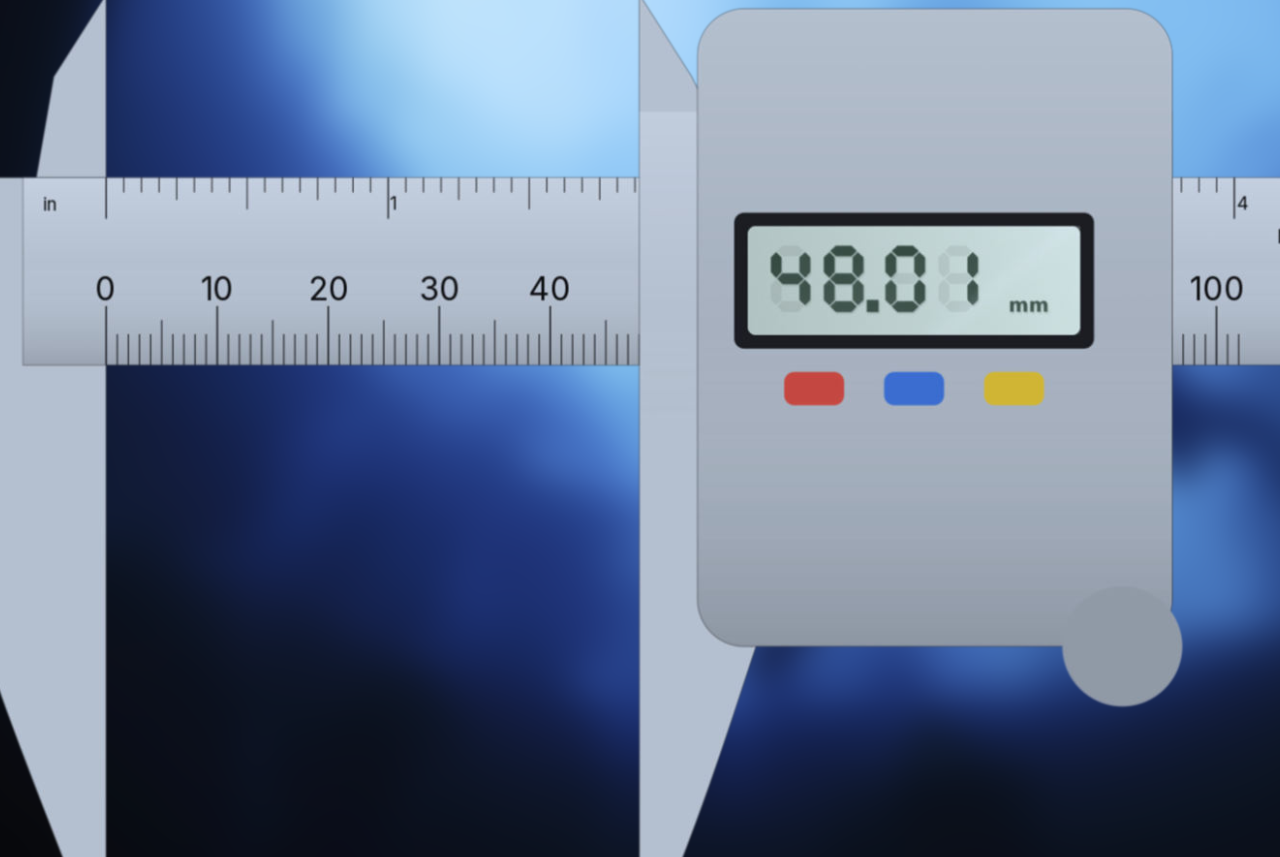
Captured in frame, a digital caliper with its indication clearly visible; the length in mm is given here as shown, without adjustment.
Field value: 48.01 mm
